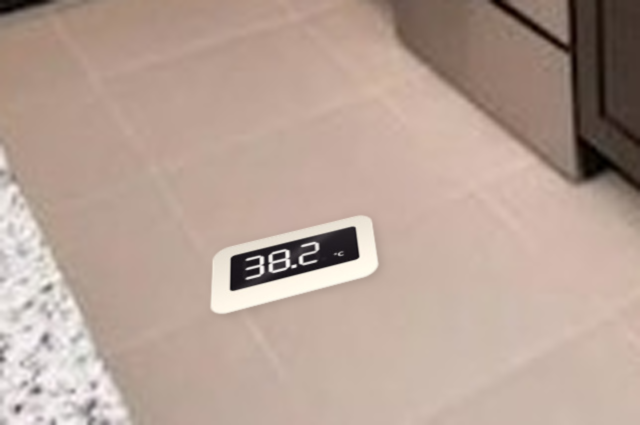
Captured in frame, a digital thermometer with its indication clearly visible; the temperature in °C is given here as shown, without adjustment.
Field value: 38.2 °C
